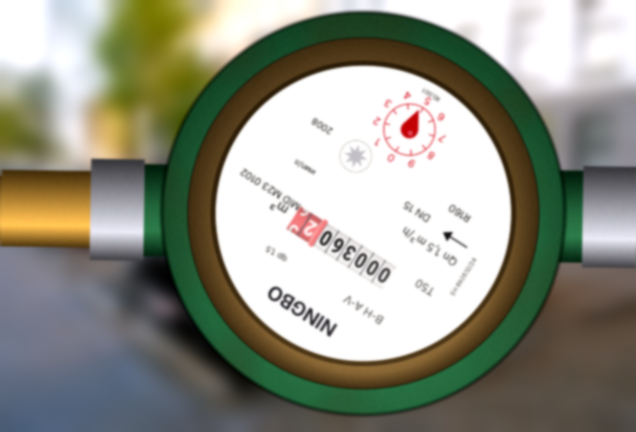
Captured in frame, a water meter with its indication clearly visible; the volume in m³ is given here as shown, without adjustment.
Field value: 360.254 m³
